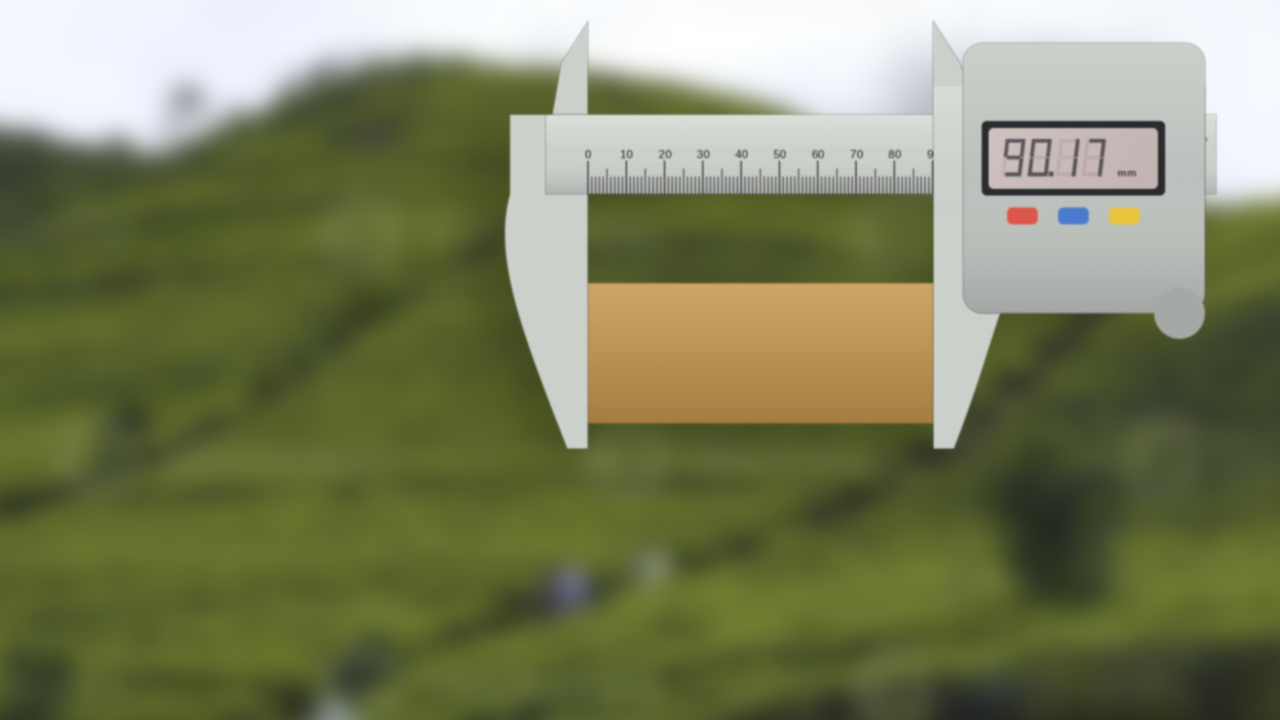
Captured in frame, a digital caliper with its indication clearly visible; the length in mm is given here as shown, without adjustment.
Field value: 90.17 mm
